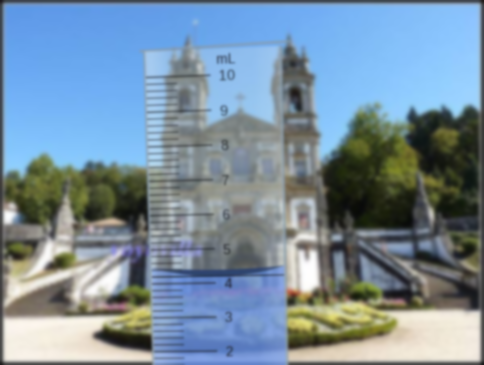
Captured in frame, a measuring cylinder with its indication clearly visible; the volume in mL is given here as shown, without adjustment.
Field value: 4.2 mL
